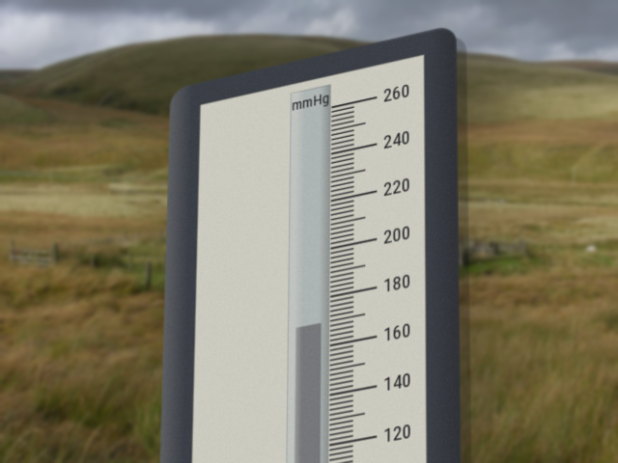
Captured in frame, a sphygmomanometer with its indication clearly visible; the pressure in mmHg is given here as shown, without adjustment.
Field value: 170 mmHg
